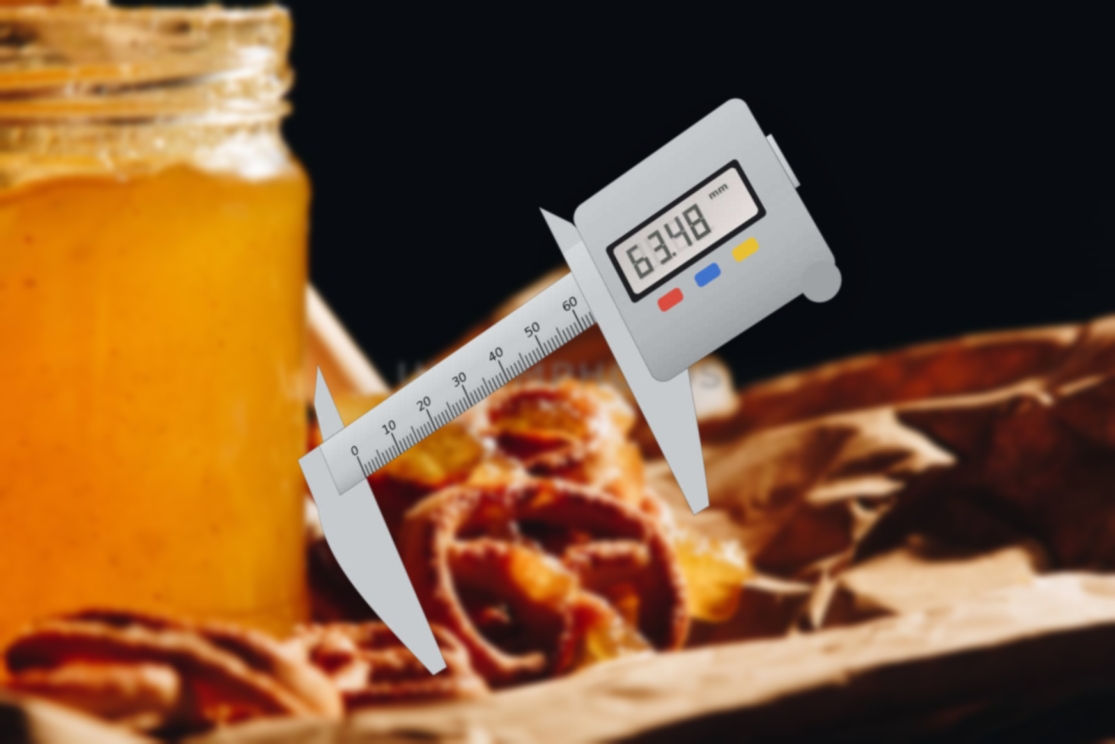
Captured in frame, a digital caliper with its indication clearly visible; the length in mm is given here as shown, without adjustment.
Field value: 63.48 mm
